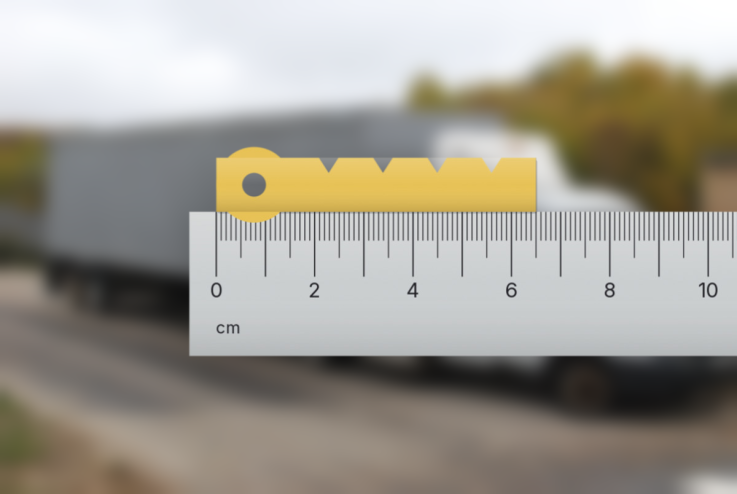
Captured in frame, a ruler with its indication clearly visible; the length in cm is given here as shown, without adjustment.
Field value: 6.5 cm
